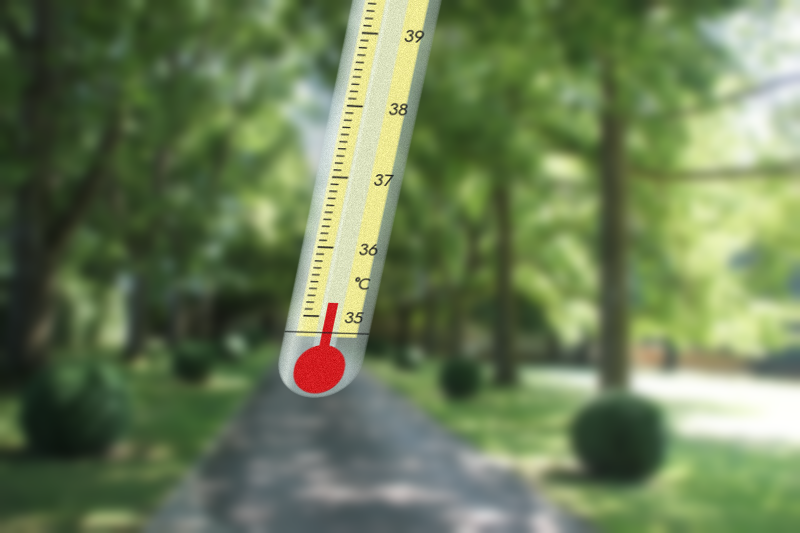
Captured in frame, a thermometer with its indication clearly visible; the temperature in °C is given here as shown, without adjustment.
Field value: 35.2 °C
